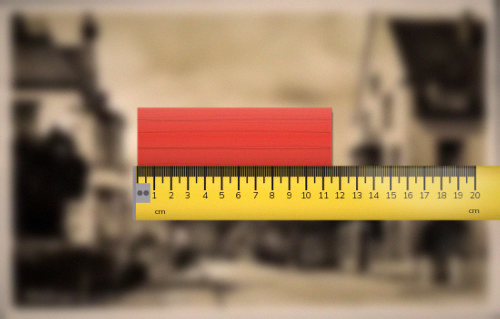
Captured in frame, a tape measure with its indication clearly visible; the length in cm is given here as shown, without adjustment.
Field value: 11.5 cm
